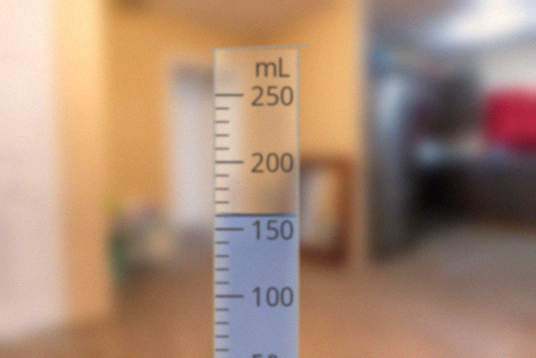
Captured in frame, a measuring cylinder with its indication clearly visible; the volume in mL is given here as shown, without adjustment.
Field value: 160 mL
